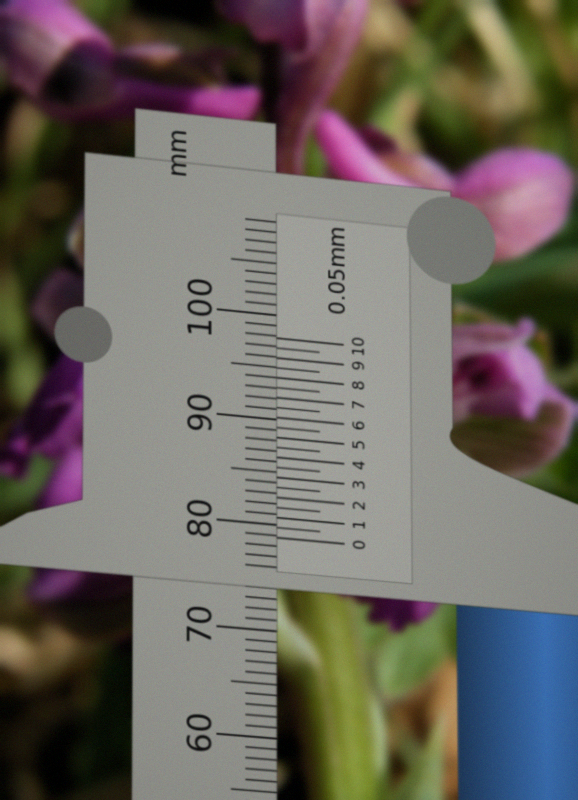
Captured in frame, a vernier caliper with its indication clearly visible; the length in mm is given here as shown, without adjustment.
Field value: 78.8 mm
